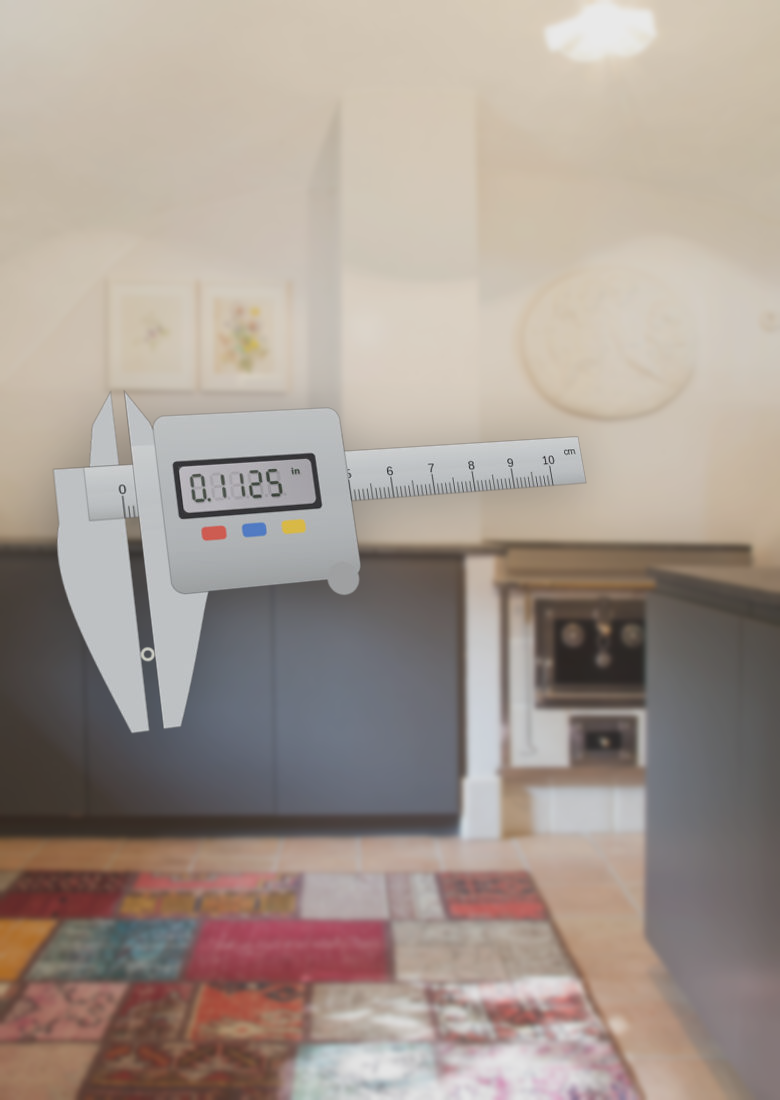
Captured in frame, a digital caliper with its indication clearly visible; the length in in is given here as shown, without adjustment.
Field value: 0.1125 in
